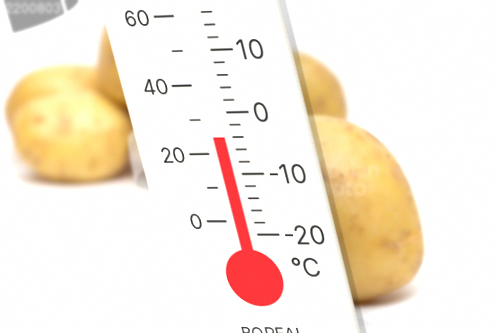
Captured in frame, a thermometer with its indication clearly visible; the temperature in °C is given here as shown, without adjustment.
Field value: -4 °C
